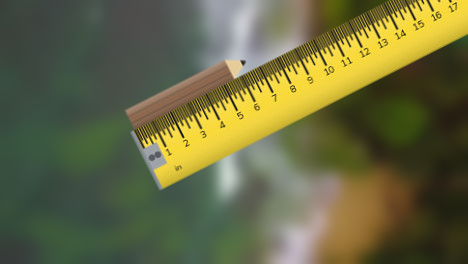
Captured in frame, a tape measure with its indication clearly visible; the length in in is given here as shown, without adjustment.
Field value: 6.5 in
